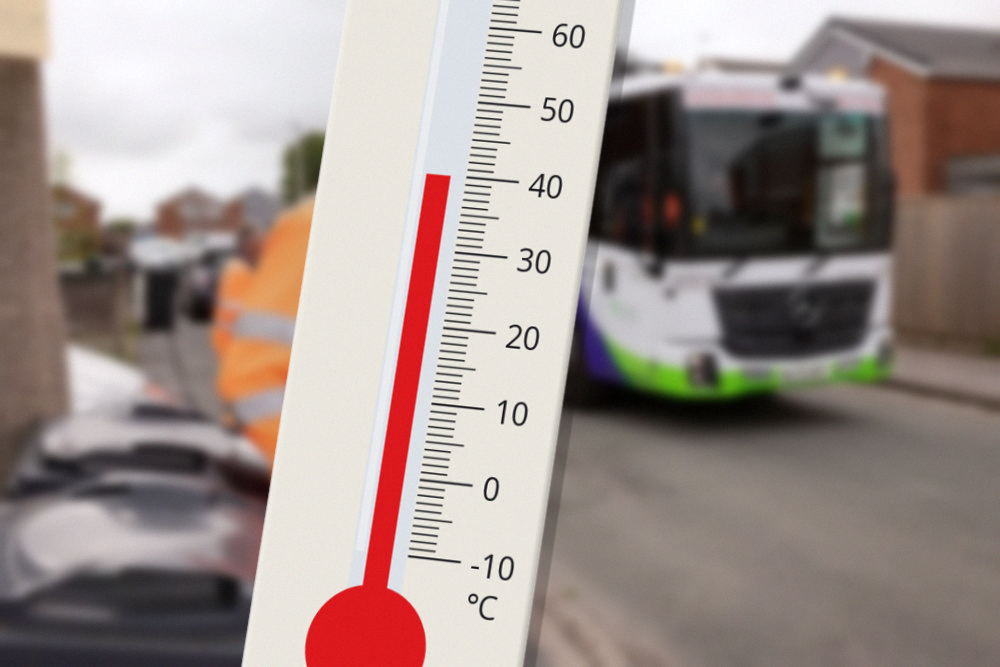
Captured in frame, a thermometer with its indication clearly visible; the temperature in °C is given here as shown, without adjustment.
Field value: 40 °C
